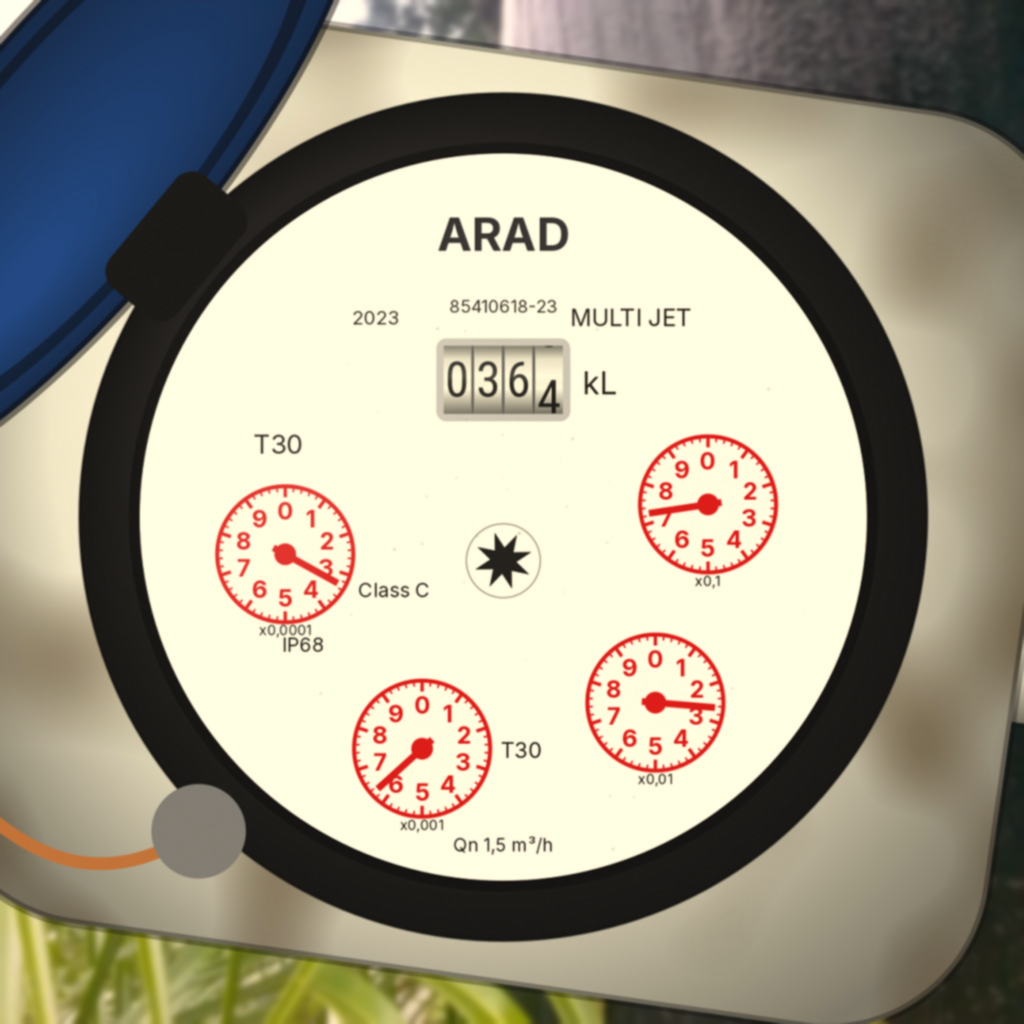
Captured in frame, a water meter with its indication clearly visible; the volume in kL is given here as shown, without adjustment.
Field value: 363.7263 kL
